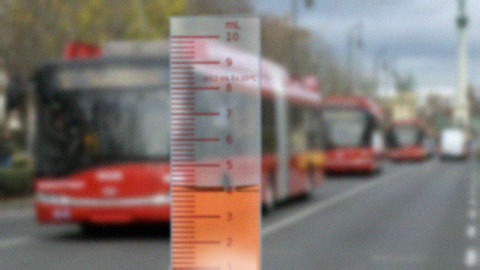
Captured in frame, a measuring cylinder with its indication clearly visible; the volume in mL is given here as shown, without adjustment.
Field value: 4 mL
